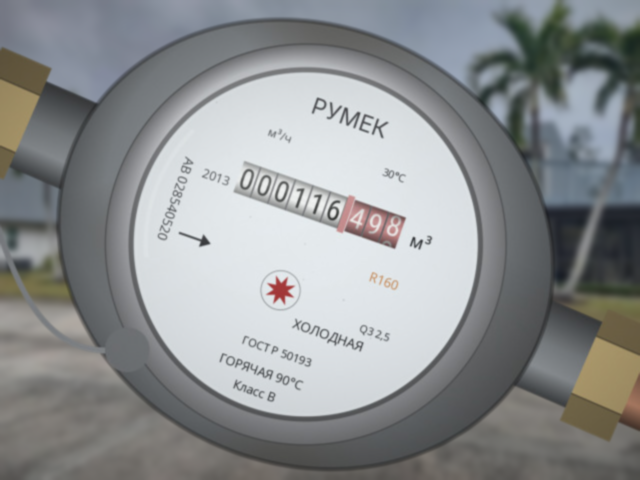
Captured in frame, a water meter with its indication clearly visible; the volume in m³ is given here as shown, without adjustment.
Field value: 116.498 m³
